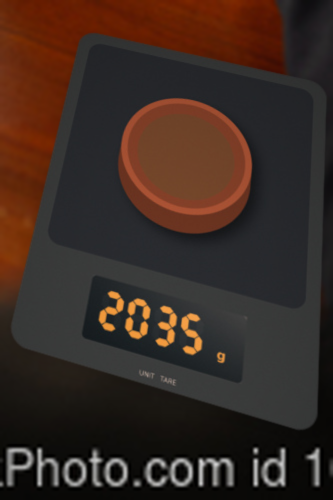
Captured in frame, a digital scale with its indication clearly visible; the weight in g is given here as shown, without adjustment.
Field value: 2035 g
